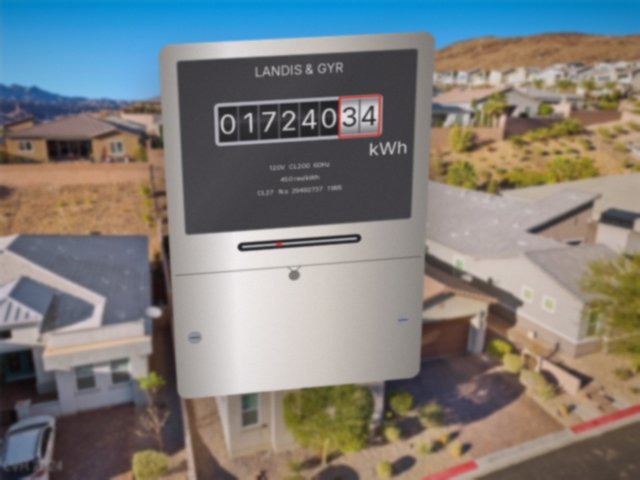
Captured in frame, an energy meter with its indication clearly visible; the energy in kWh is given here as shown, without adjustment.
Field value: 17240.34 kWh
